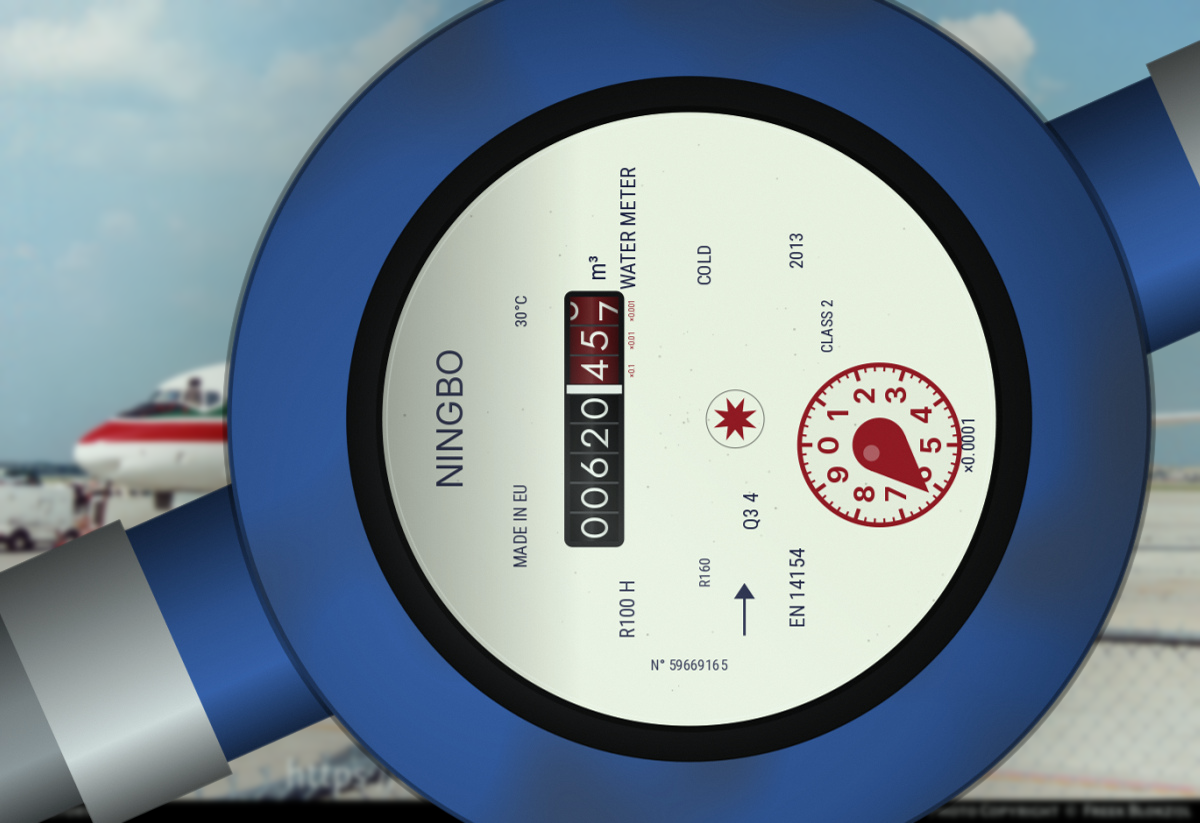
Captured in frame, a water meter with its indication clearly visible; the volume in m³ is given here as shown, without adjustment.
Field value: 620.4566 m³
